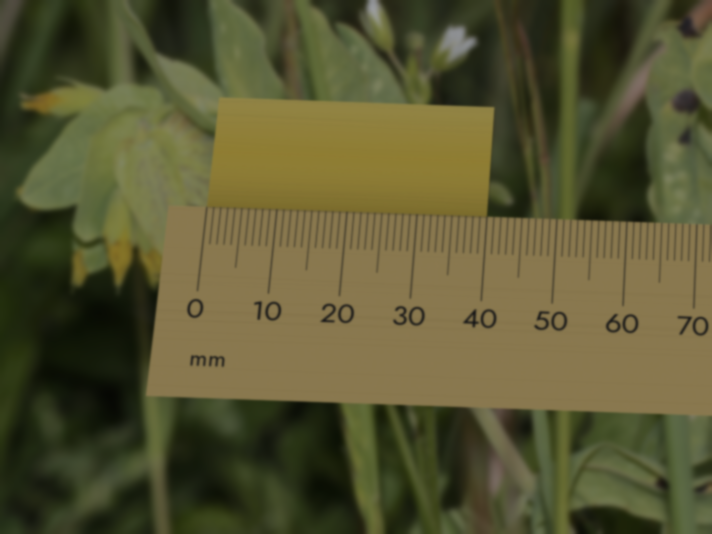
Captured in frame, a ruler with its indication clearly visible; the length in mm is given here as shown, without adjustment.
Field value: 40 mm
